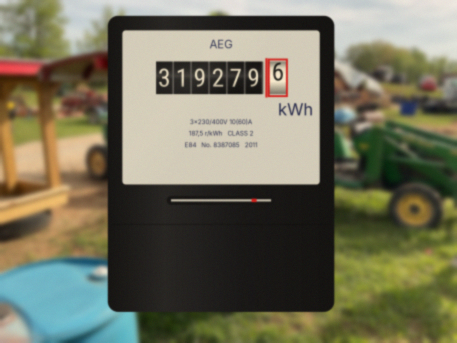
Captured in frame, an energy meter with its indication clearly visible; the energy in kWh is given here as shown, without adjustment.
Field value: 319279.6 kWh
